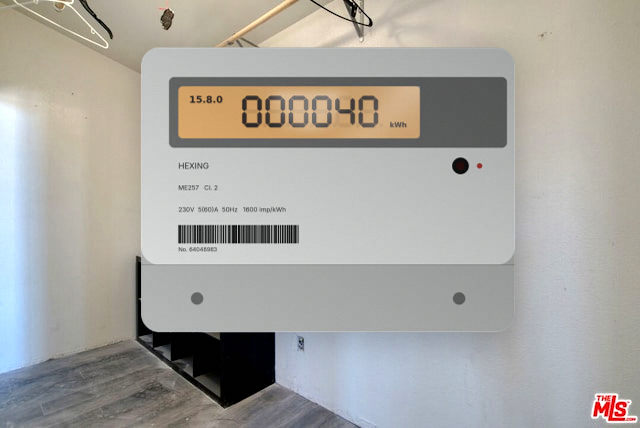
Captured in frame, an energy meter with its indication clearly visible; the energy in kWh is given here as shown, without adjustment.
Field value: 40 kWh
